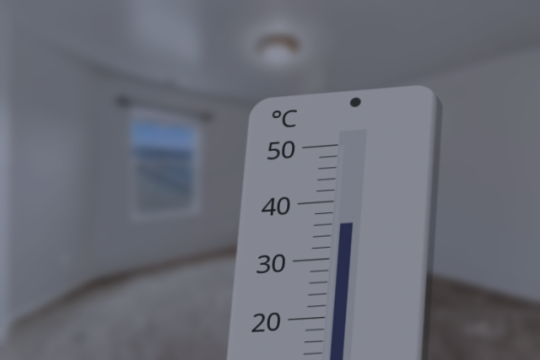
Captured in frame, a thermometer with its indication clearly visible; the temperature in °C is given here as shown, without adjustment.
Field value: 36 °C
